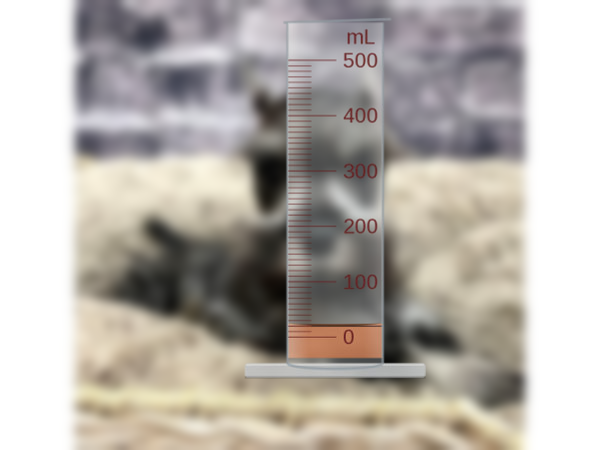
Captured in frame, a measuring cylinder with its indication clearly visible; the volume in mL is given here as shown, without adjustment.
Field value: 20 mL
